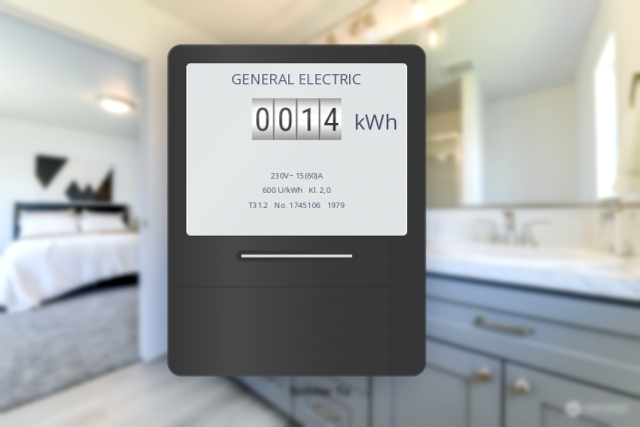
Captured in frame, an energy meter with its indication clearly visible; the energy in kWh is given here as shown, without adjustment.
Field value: 14 kWh
